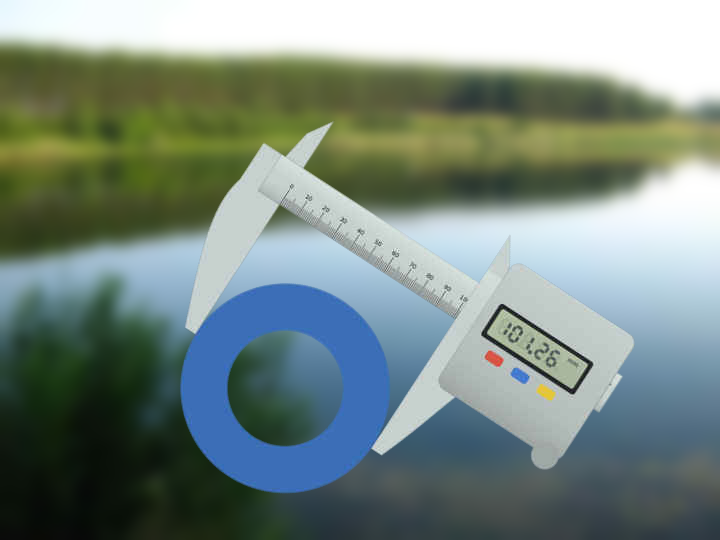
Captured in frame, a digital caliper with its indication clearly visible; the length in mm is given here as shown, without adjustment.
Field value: 101.26 mm
